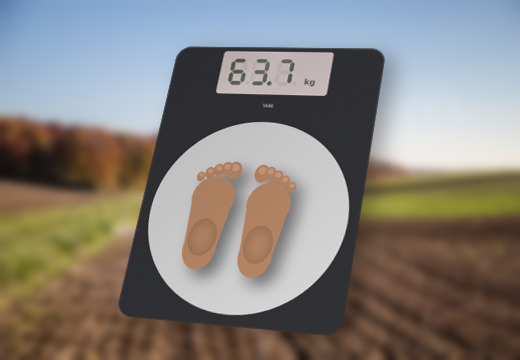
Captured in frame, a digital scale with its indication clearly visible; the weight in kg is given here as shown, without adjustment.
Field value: 63.7 kg
